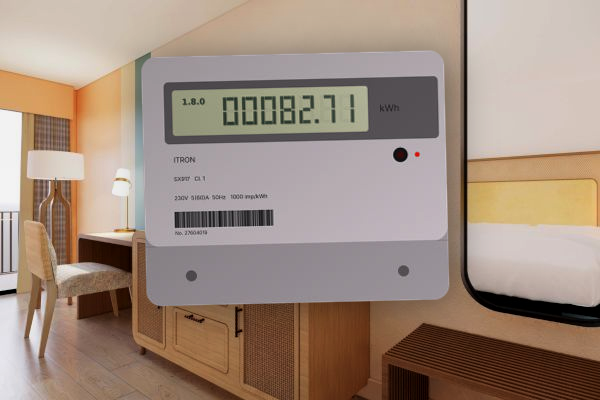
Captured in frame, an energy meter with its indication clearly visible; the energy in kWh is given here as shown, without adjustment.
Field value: 82.71 kWh
